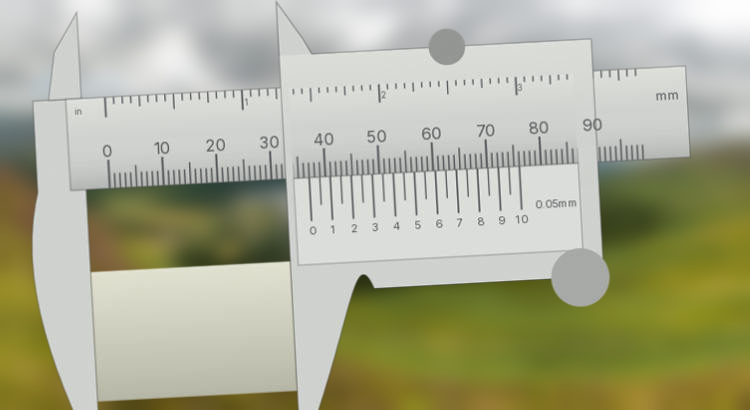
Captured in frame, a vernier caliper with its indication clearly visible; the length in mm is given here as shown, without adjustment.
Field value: 37.0 mm
